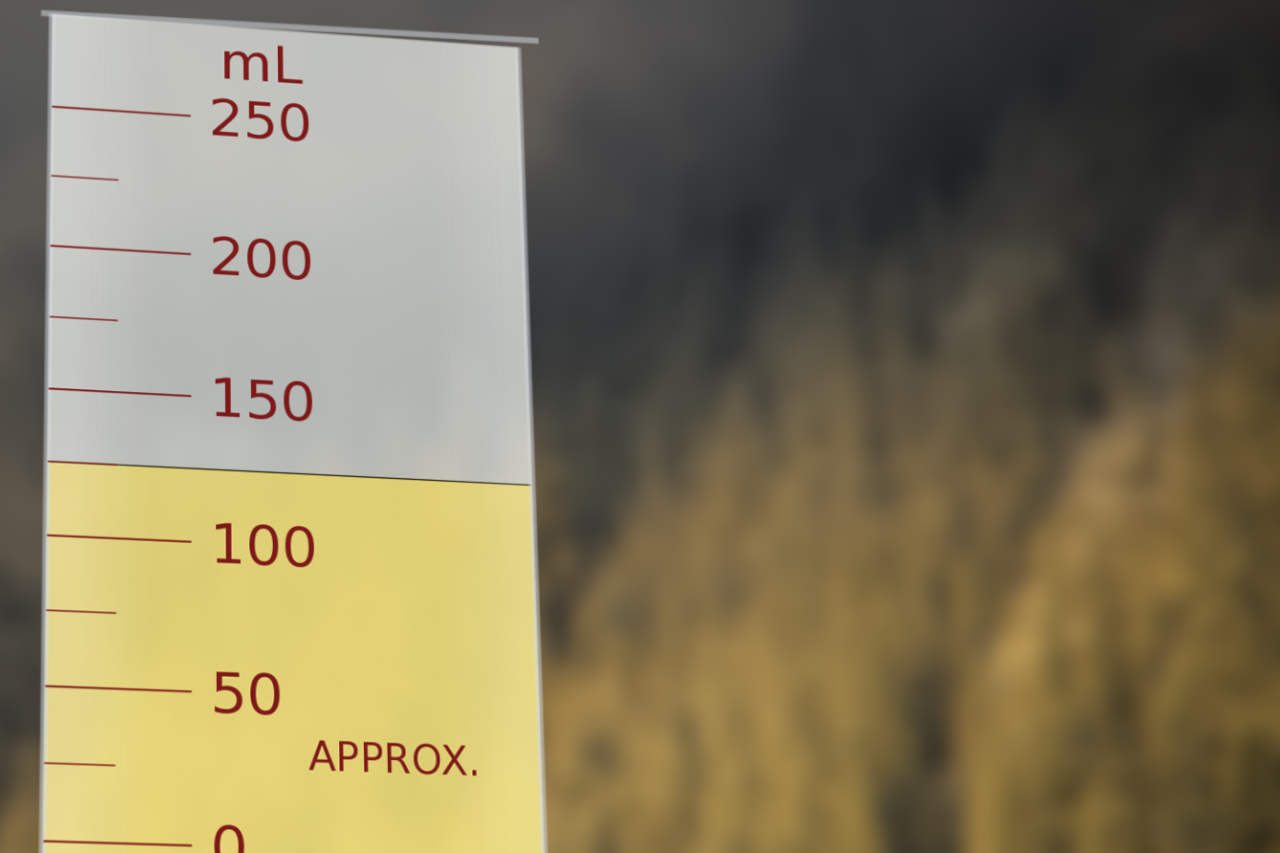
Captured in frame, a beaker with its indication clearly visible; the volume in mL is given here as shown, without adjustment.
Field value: 125 mL
